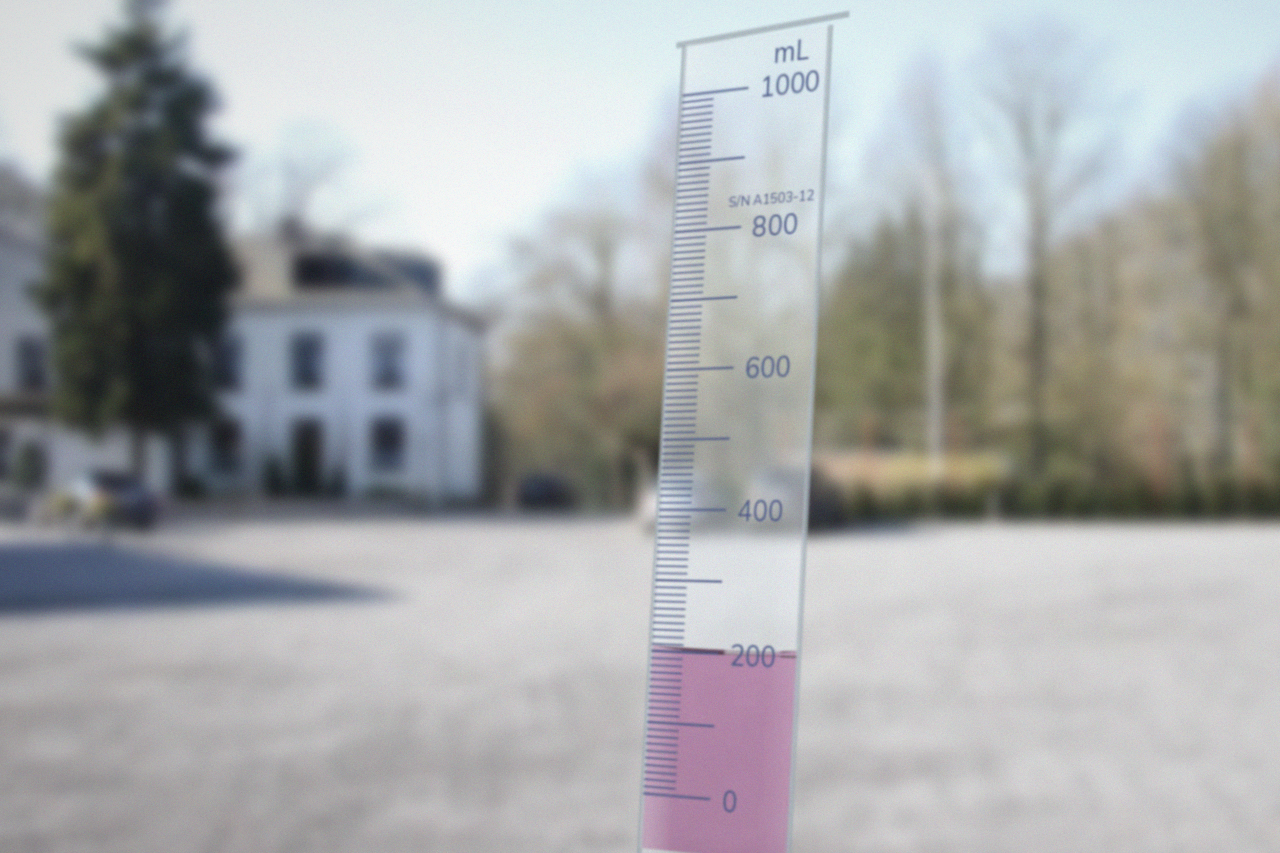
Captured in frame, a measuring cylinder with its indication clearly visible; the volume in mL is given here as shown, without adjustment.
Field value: 200 mL
